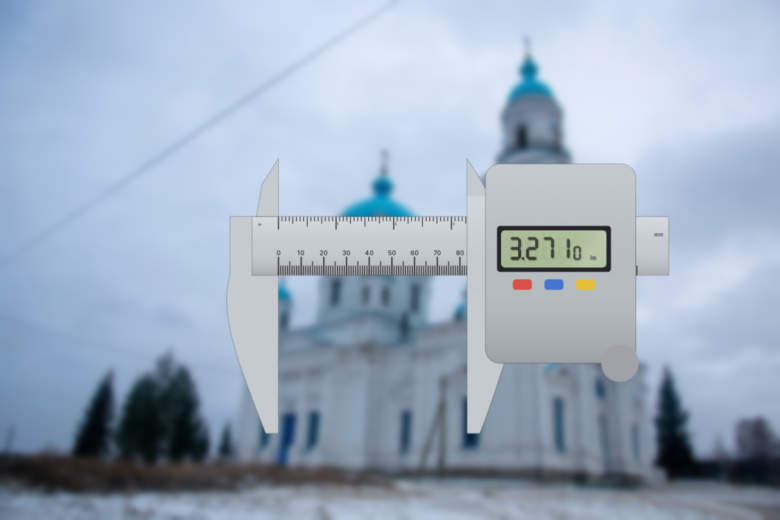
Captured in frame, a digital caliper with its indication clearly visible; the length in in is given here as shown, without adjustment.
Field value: 3.2710 in
